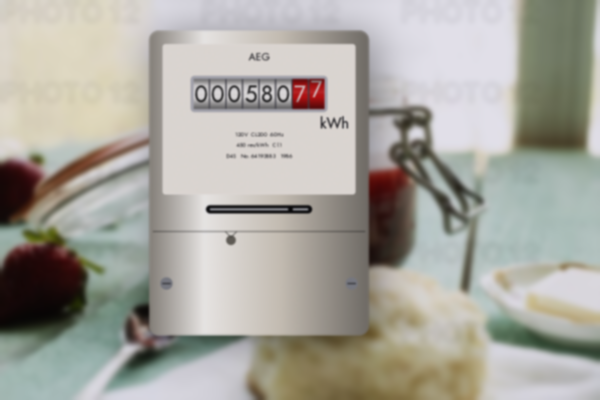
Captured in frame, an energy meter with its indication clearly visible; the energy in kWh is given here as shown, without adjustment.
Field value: 580.77 kWh
